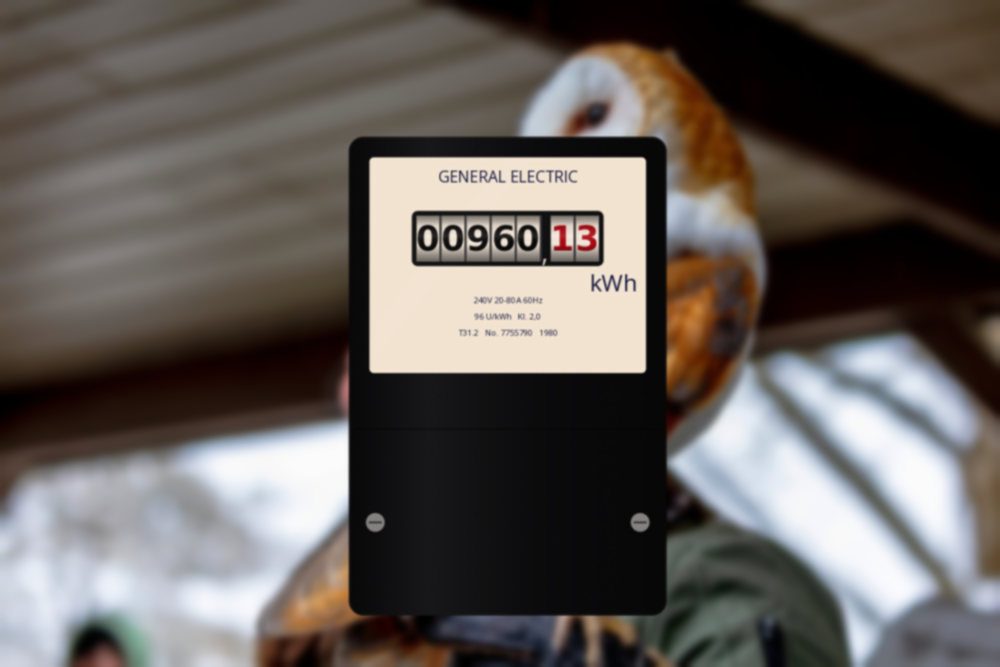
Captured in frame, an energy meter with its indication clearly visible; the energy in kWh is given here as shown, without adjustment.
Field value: 960.13 kWh
